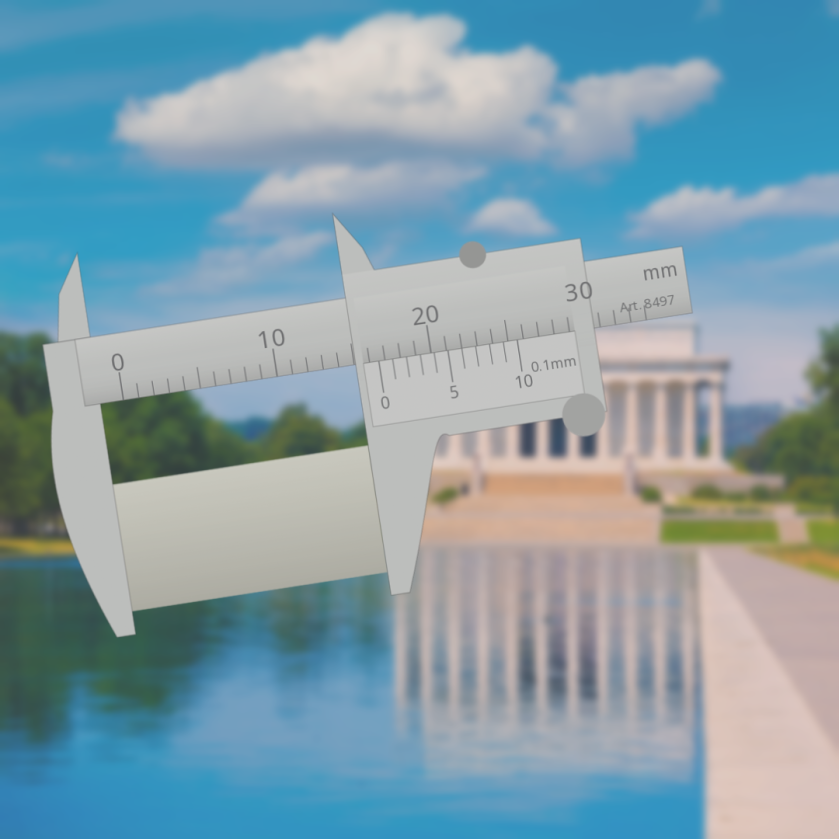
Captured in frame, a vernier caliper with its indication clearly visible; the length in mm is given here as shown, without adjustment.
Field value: 16.6 mm
